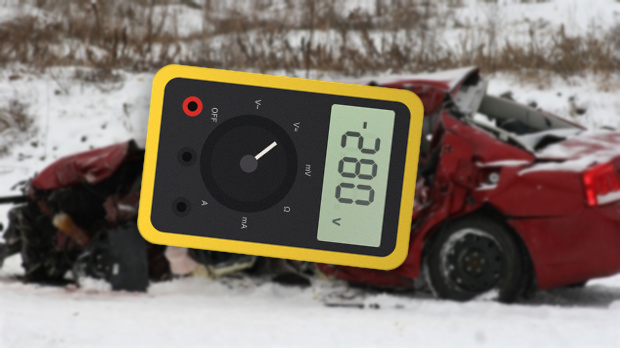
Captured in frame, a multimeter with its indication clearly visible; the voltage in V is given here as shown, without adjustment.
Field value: -280 V
